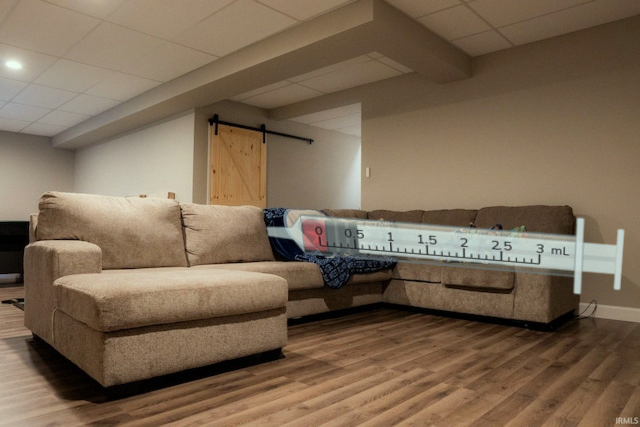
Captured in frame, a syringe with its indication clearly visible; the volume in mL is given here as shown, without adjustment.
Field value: 0.1 mL
